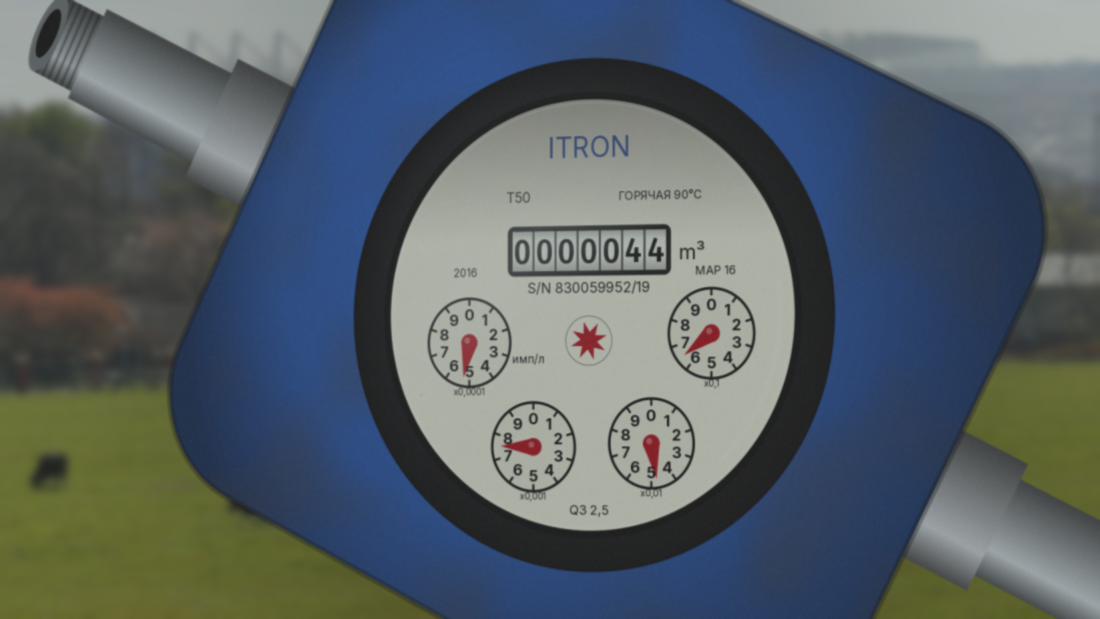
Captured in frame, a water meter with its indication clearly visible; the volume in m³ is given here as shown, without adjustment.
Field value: 44.6475 m³
